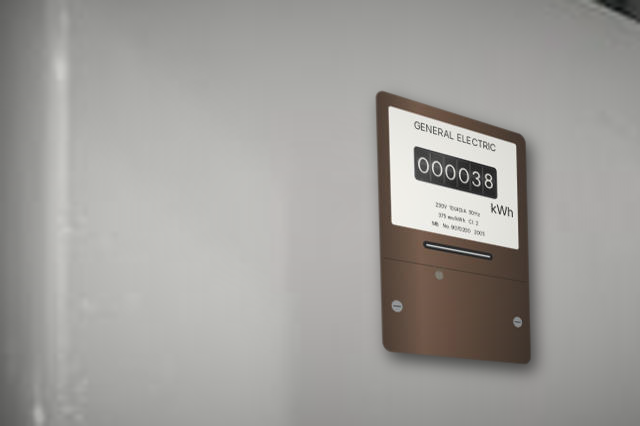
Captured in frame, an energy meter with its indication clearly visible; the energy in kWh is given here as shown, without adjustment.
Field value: 38 kWh
